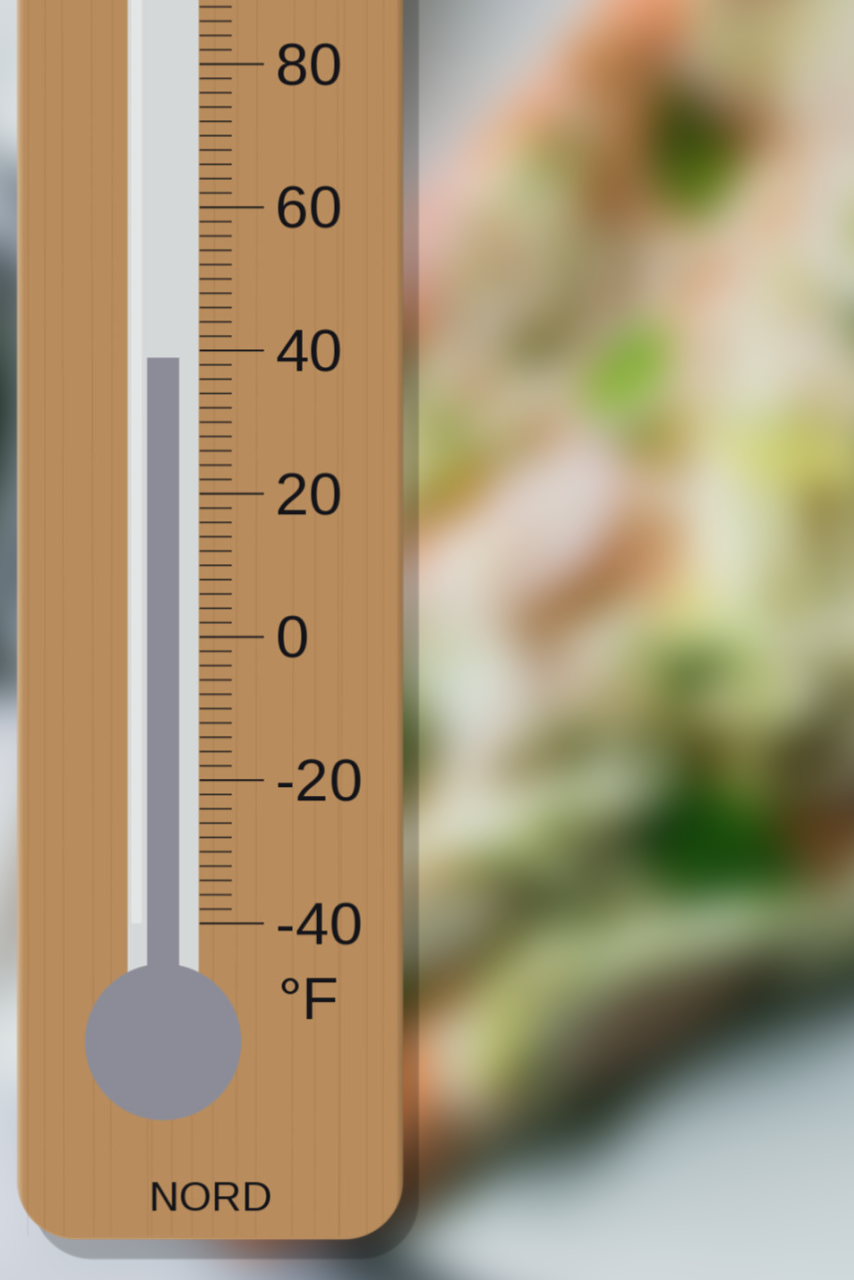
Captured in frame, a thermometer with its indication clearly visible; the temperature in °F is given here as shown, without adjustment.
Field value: 39 °F
